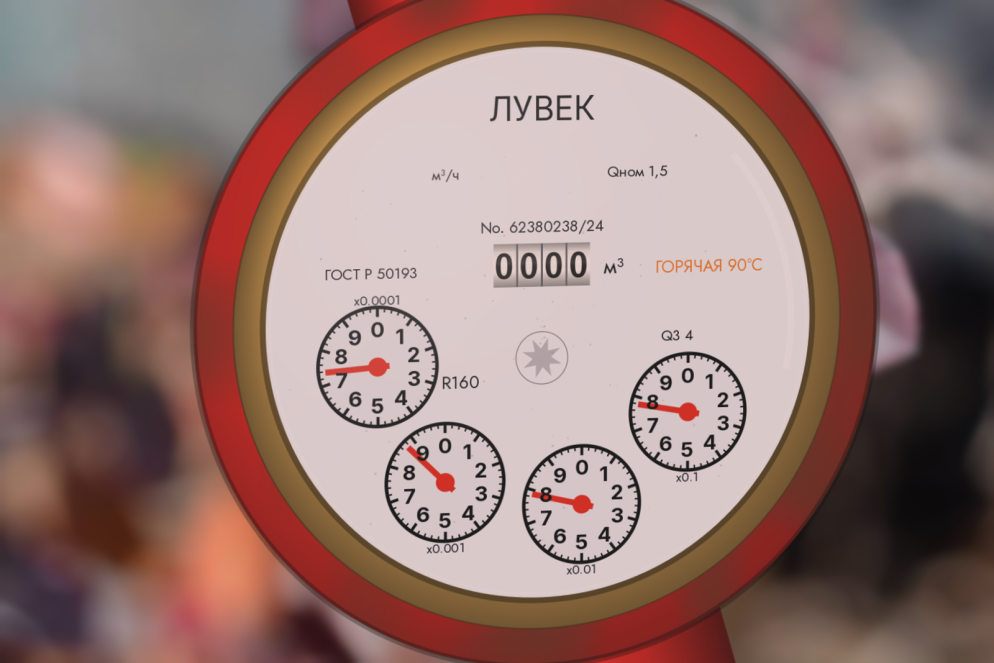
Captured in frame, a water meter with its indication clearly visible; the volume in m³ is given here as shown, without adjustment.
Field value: 0.7787 m³
